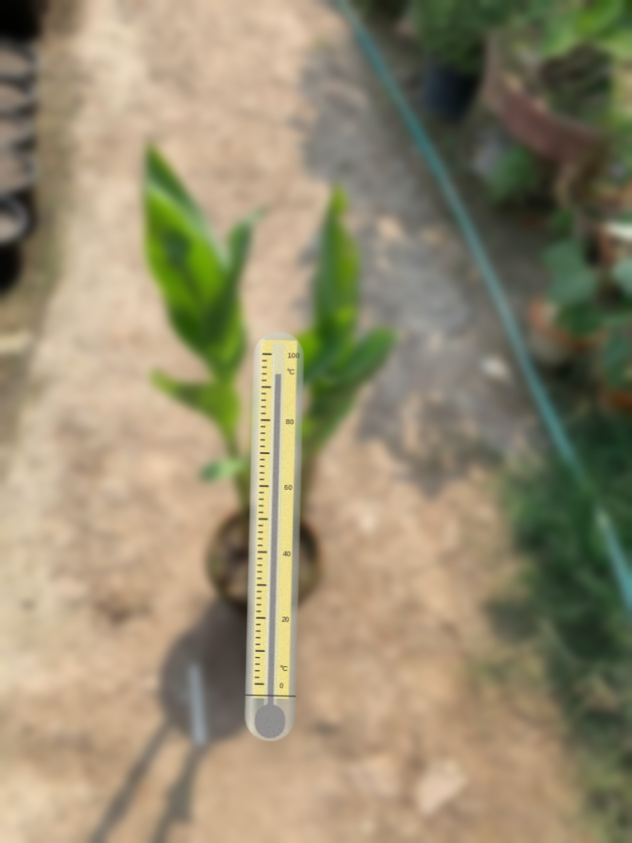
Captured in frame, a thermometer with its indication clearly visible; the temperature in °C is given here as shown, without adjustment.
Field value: 94 °C
